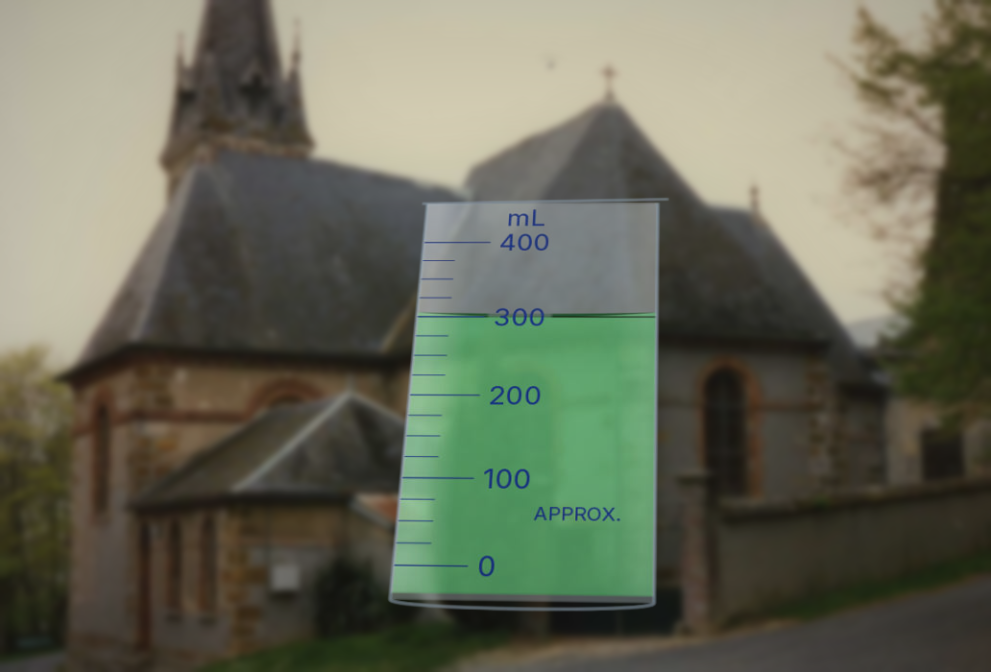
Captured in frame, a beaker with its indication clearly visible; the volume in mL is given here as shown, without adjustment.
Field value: 300 mL
